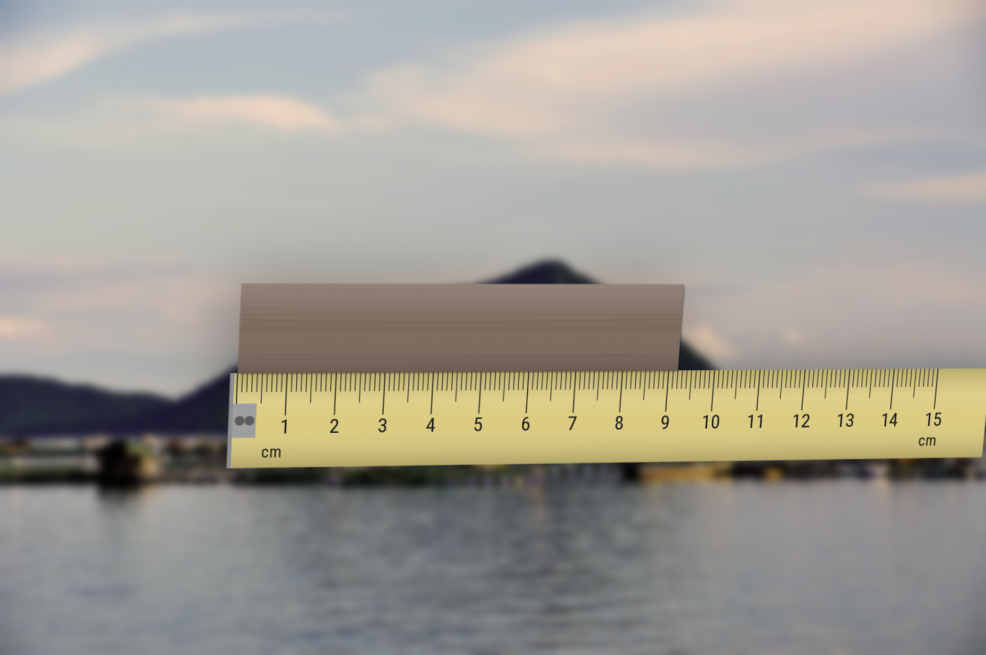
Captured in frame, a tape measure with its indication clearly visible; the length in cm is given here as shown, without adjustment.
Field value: 9.2 cm
